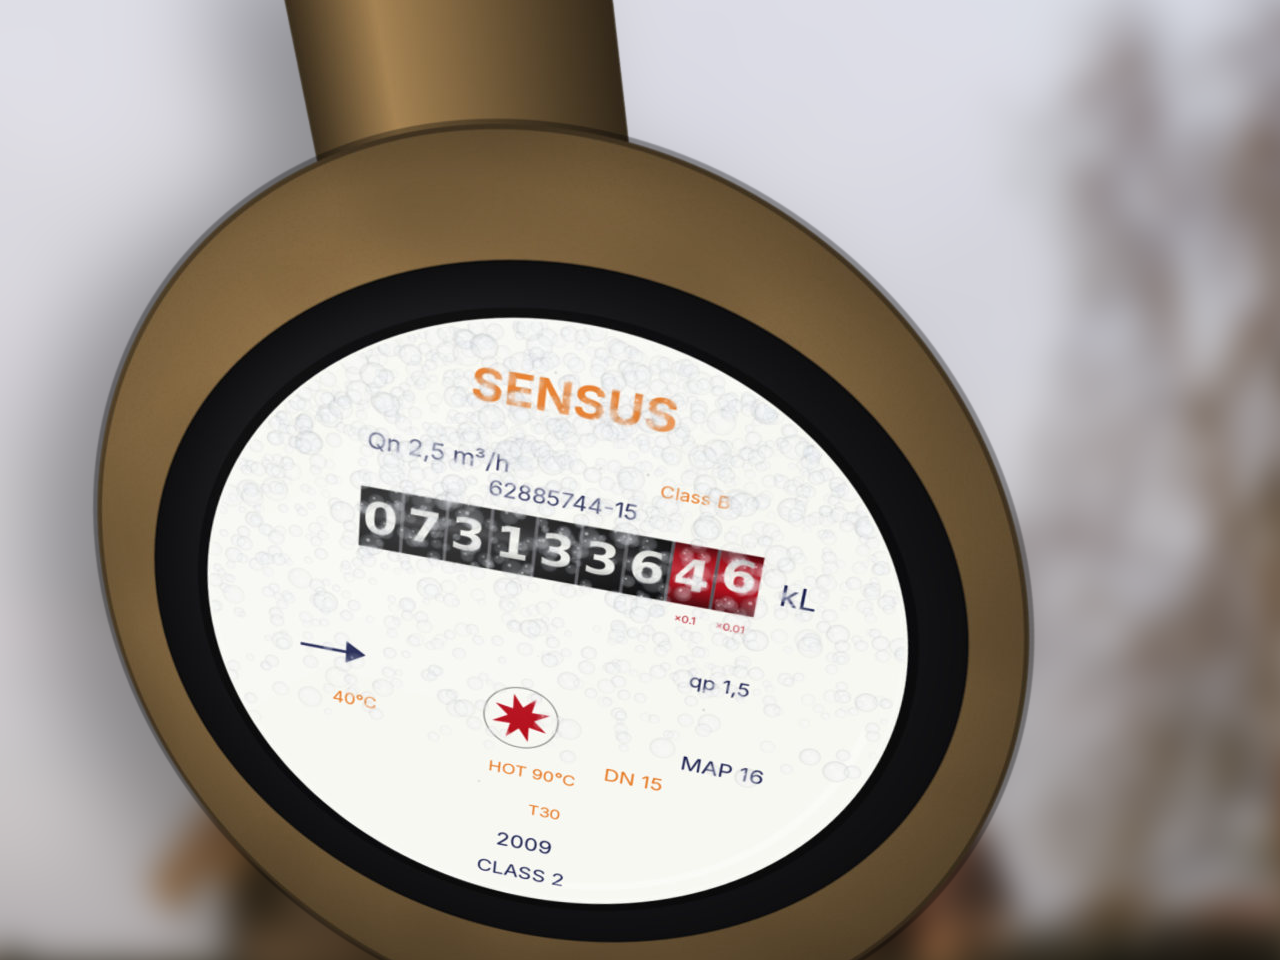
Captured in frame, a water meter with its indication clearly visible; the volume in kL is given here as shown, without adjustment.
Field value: 731336.46 kL
